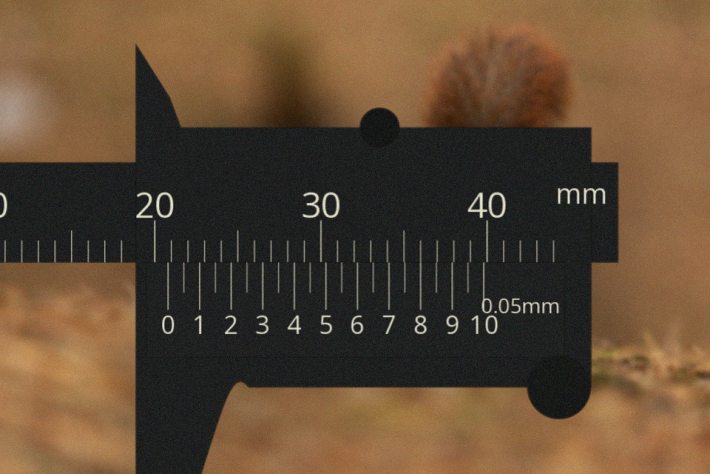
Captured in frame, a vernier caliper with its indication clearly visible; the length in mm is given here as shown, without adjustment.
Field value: 20.8 mm
